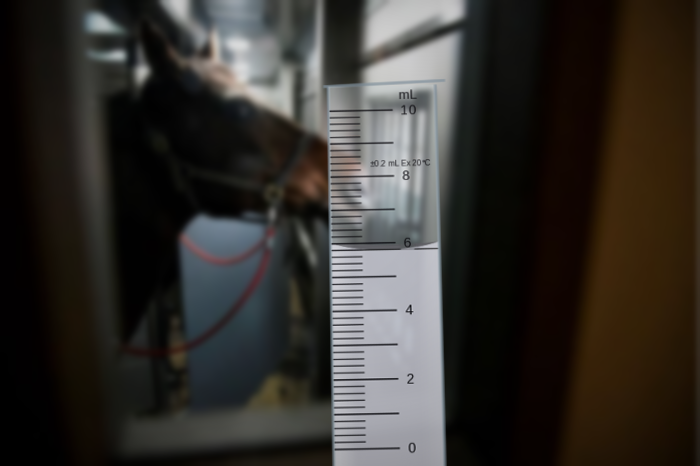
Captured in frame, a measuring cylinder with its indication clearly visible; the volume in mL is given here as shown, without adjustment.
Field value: 5.8 mL
